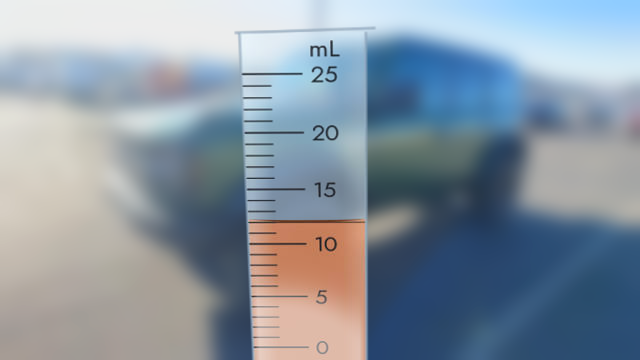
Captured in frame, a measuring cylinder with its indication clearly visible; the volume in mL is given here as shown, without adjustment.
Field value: 12 mL
